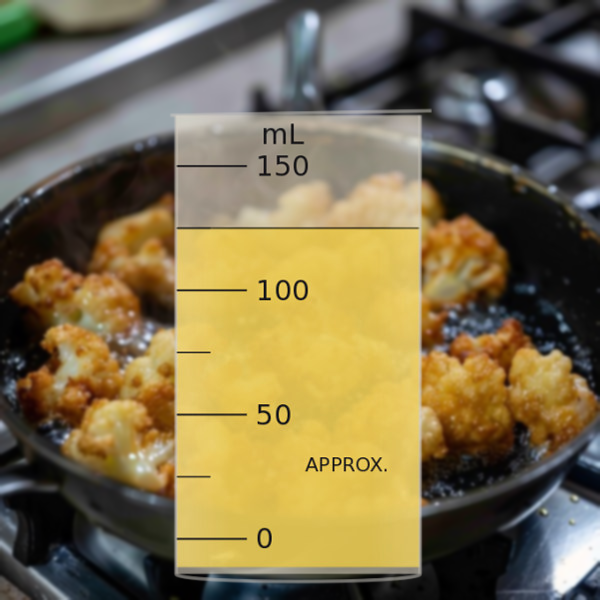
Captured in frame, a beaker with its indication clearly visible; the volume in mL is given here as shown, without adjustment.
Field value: 125 mL
